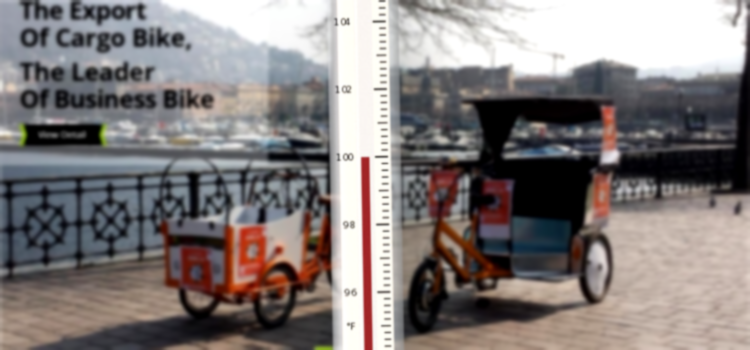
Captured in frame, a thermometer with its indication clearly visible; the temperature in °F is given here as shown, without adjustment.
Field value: 100 °F
